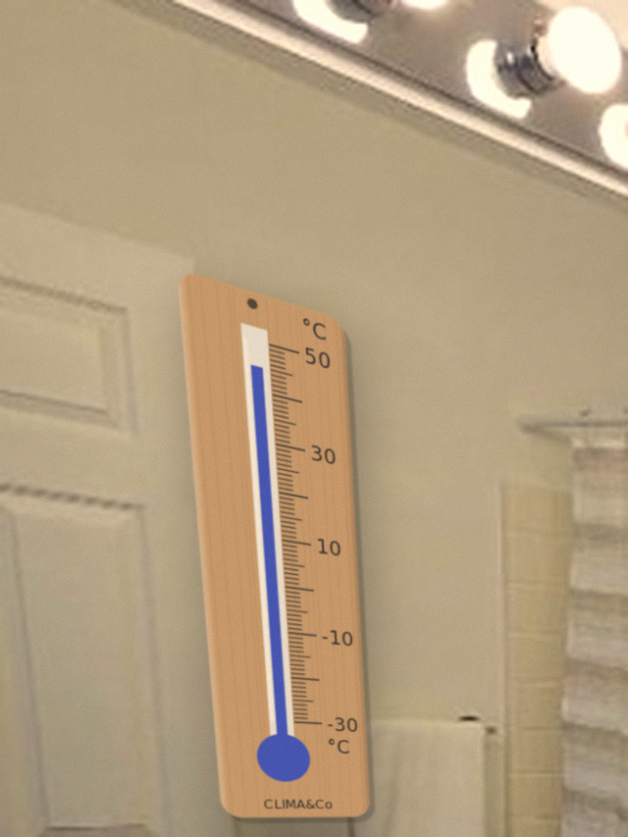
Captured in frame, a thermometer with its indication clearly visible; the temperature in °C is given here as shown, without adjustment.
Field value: 45 °C
